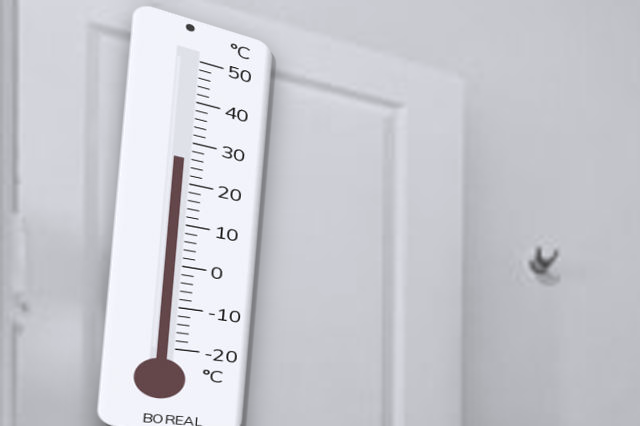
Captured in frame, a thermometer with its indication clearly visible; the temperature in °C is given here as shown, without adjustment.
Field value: 26 °C
